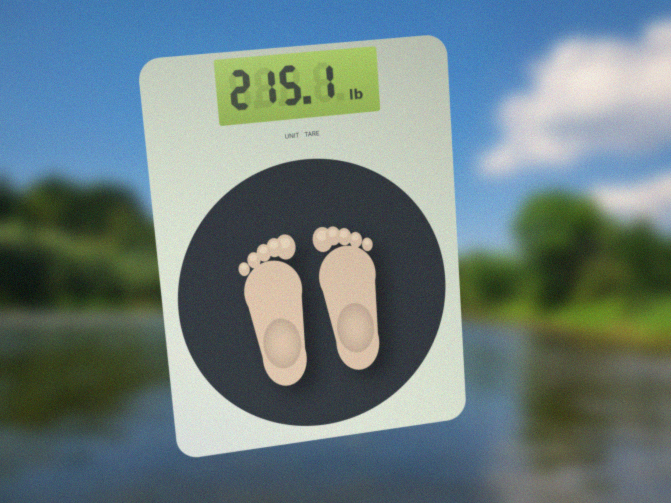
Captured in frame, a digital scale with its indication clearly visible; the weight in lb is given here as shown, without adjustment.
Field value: 215.1 lb
